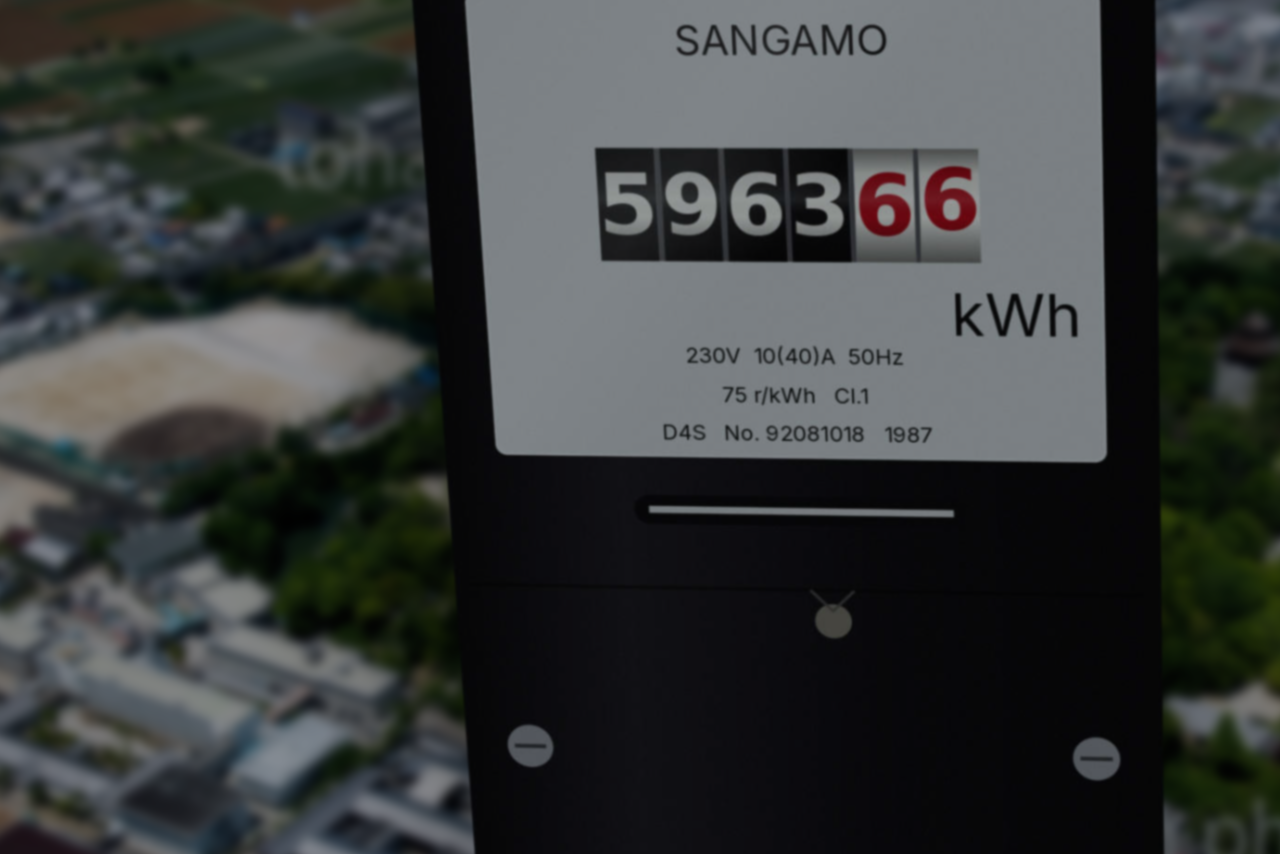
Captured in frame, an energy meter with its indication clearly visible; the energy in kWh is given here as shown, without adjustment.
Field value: 5963.66 kWh
